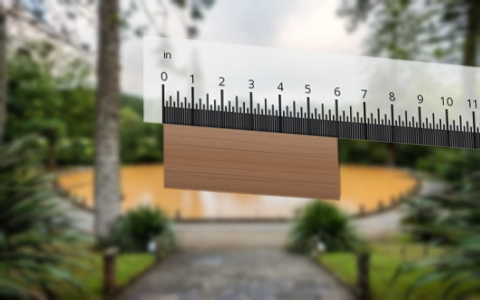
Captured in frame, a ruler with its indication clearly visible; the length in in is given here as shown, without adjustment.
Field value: 6 in
